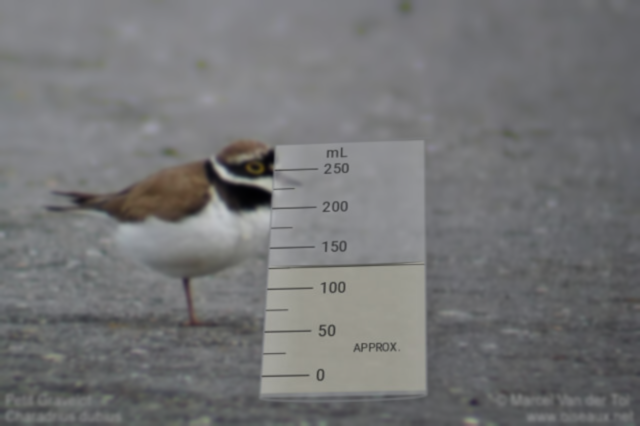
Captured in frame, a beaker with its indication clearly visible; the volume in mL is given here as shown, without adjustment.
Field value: 125 mL
